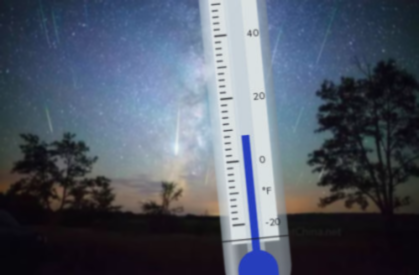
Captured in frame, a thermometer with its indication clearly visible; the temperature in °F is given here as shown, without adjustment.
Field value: 8 °F
